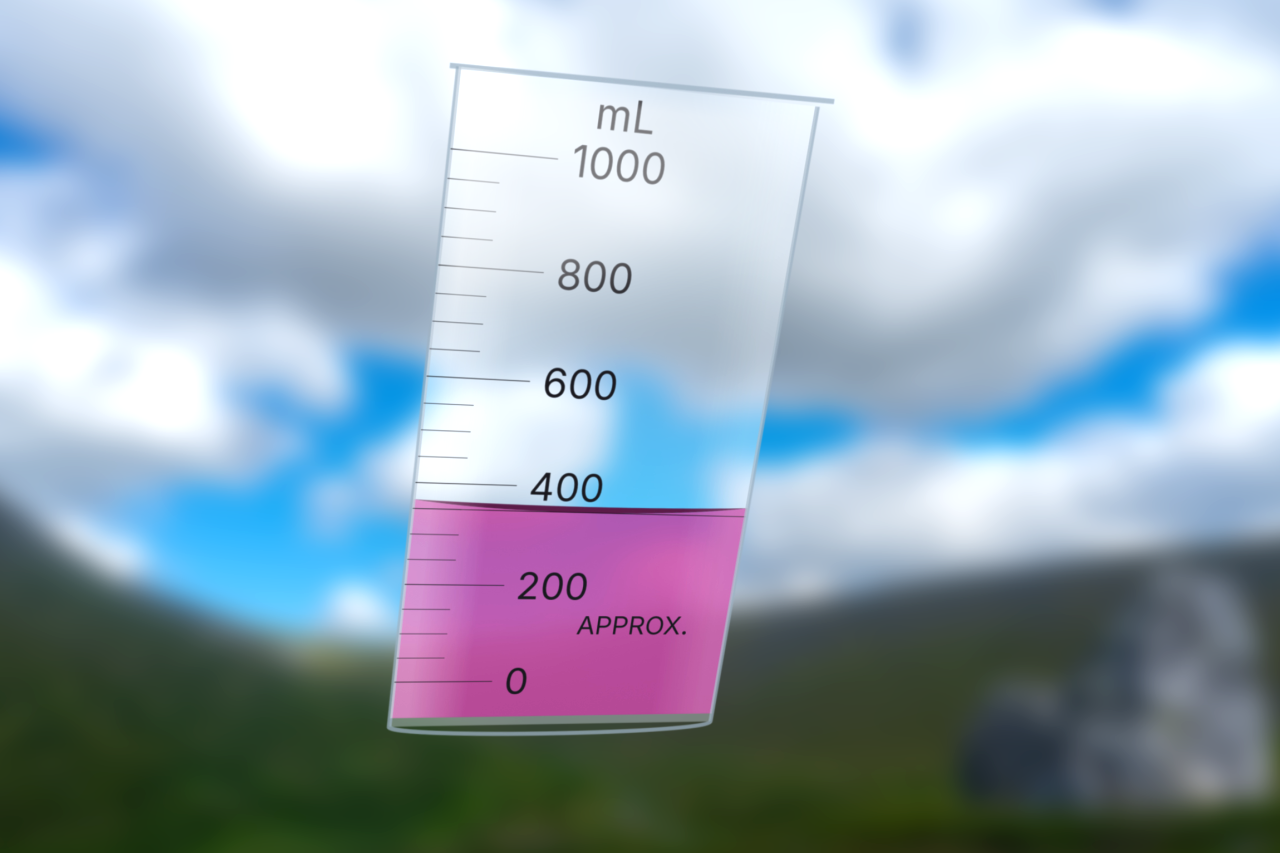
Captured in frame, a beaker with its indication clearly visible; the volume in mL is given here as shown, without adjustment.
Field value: 350 mL
